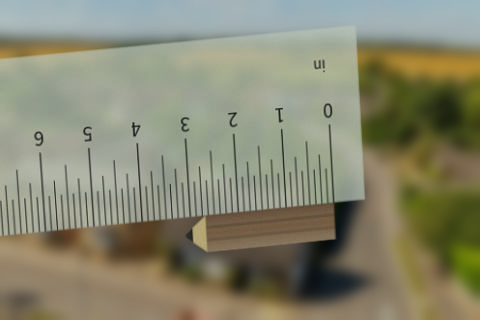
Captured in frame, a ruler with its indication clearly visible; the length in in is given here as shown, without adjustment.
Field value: 3.125 in
